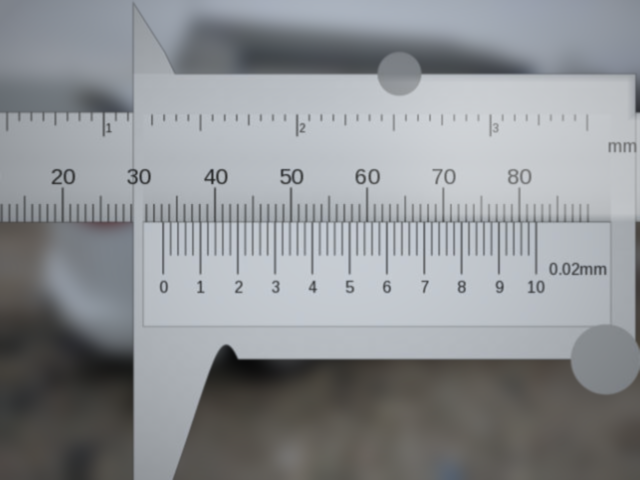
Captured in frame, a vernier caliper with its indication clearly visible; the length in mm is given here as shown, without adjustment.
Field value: 33.2 mm
